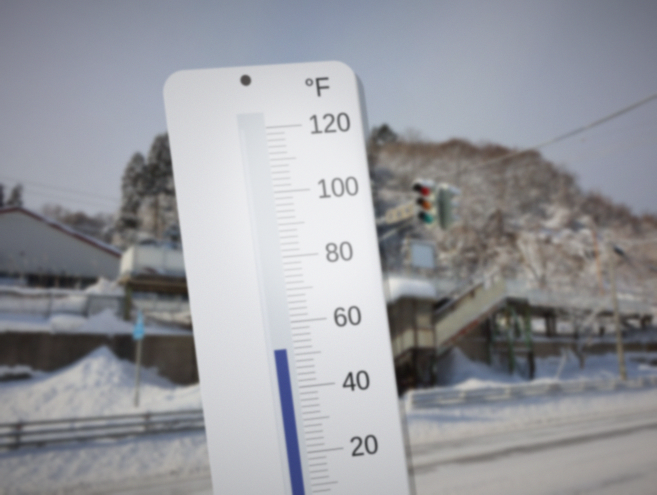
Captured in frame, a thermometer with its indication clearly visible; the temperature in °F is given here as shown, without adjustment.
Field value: 52 °F
